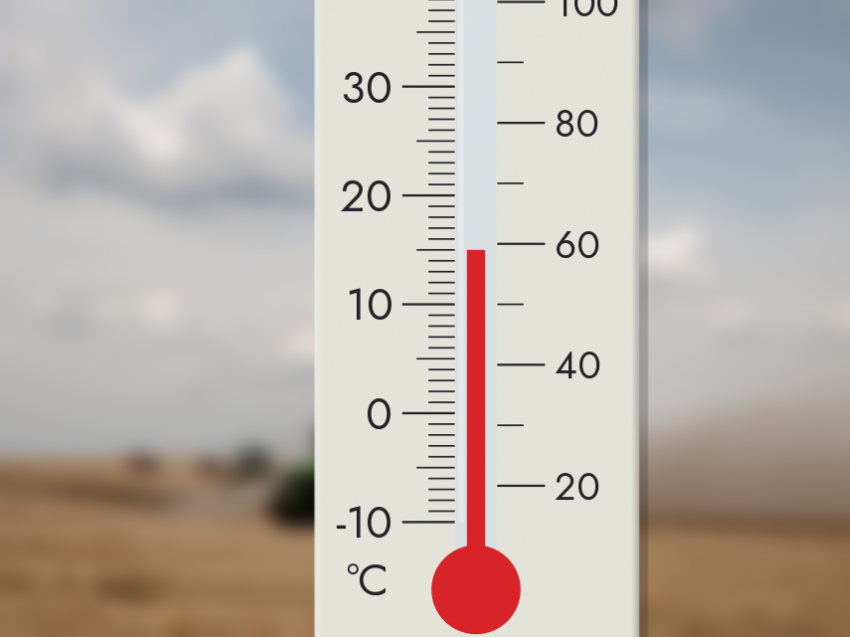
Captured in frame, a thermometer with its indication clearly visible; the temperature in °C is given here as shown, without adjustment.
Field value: 15 °C
